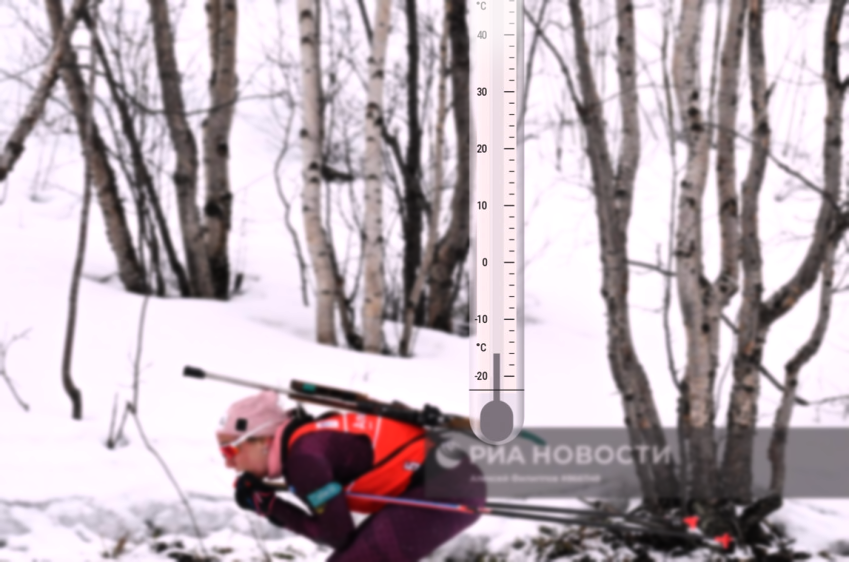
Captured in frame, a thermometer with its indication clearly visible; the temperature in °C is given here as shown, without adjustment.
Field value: -16 °C
